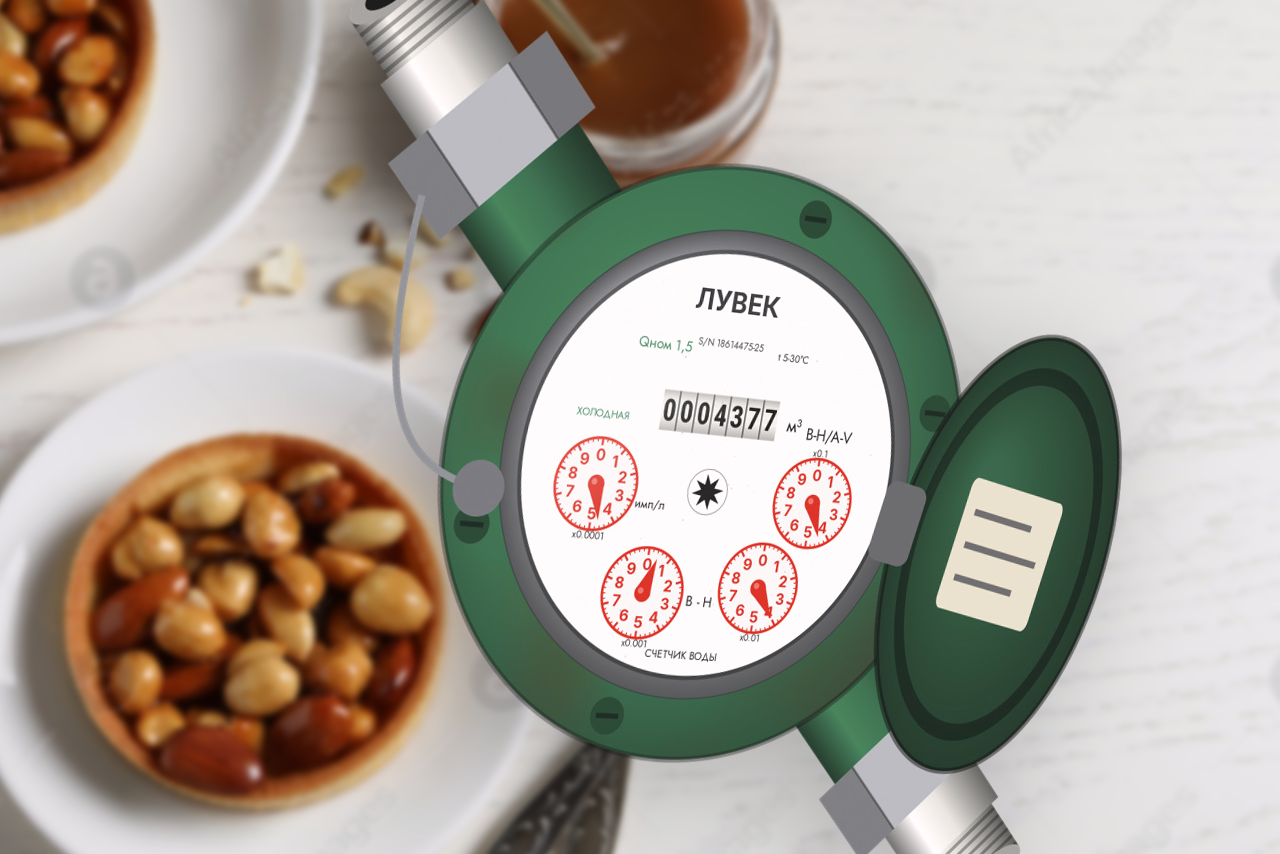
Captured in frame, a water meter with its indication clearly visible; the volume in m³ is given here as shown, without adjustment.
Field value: 4377.4404 m³
